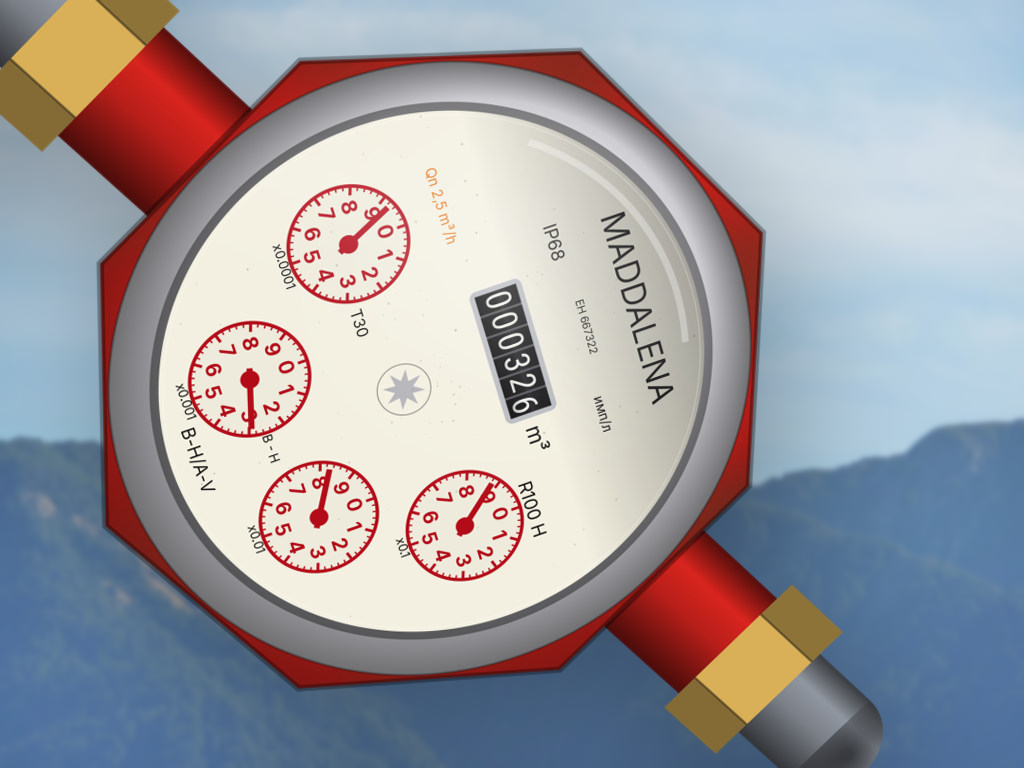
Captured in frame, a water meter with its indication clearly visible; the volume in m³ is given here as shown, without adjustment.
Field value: 325.8829 m³
